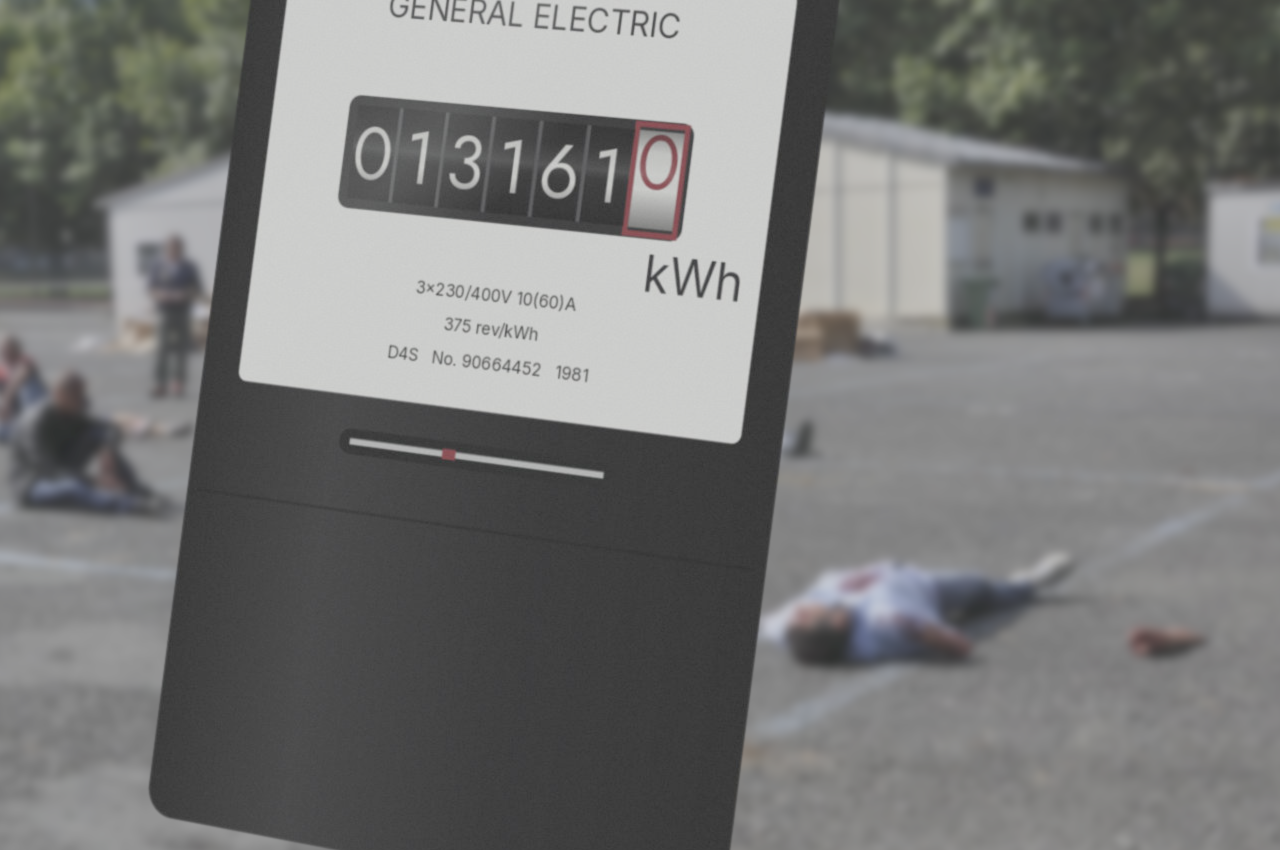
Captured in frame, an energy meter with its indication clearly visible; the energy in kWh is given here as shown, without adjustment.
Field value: 13161.0 kWh
